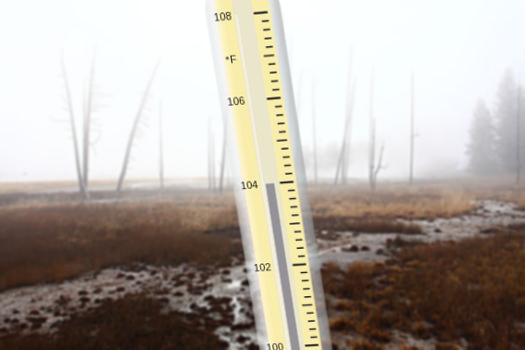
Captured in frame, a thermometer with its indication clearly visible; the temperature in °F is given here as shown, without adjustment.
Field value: 104 °F
